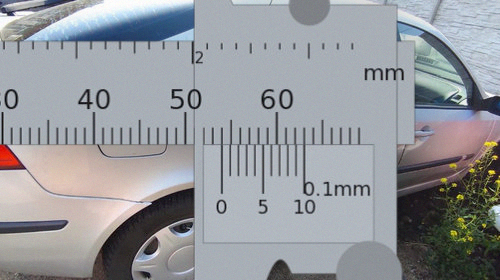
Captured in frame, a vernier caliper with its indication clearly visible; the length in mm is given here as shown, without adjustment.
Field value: 54.0 mm
